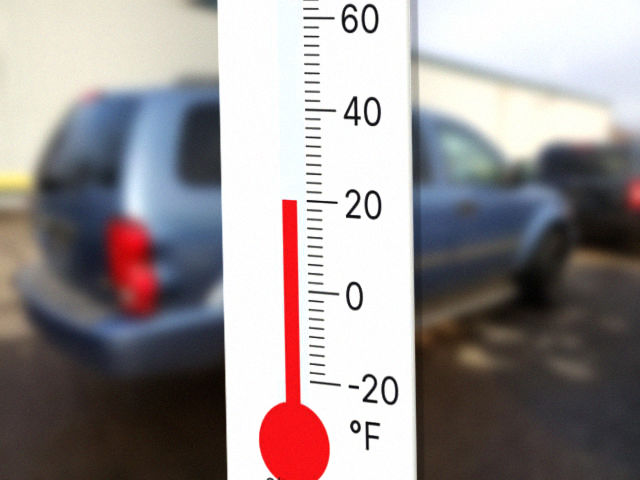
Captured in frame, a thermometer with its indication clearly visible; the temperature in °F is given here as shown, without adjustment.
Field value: 20 °F
